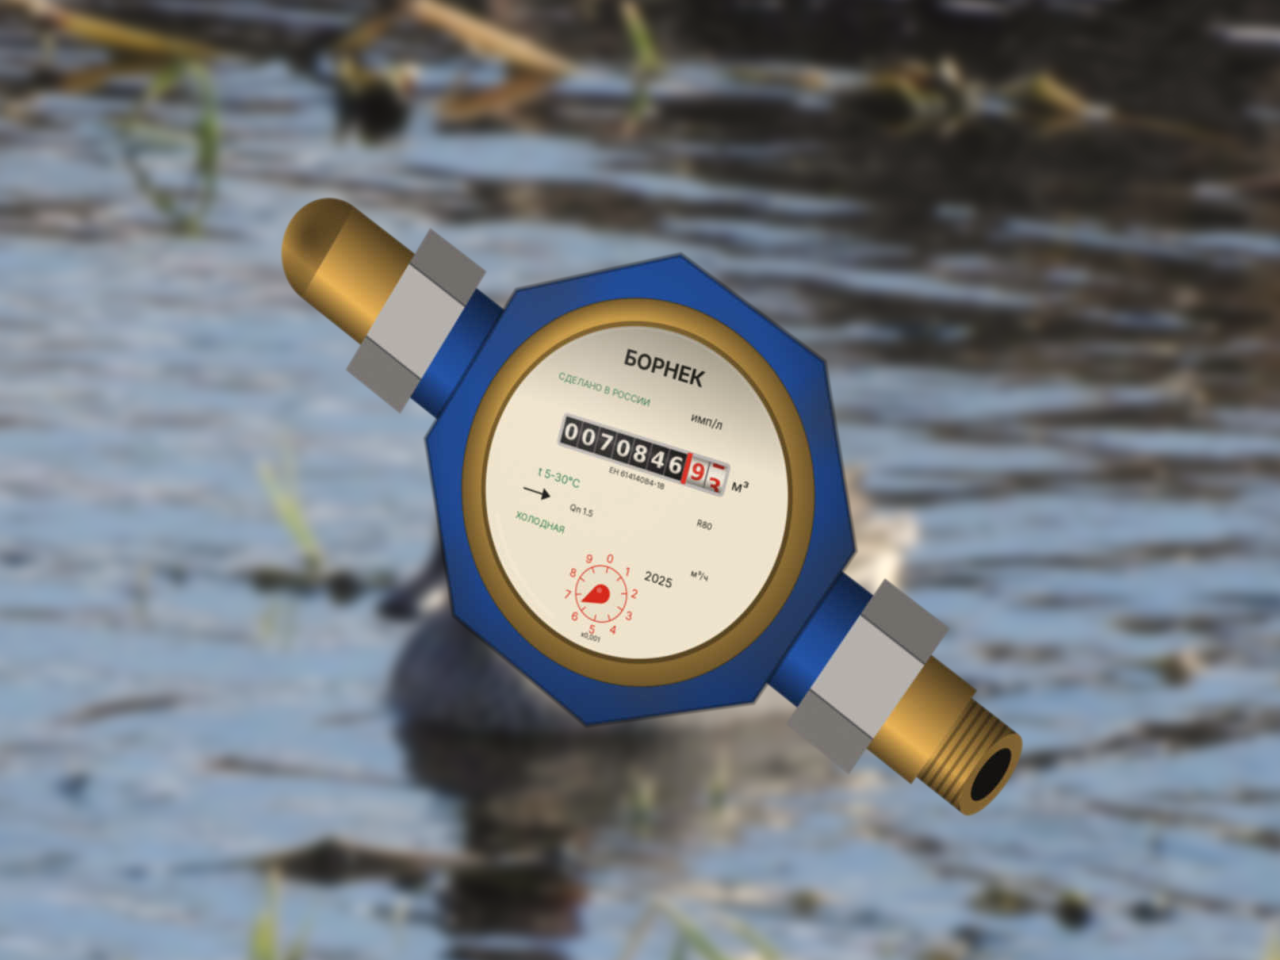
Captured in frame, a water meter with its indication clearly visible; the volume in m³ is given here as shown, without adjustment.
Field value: 70846.926 m³
